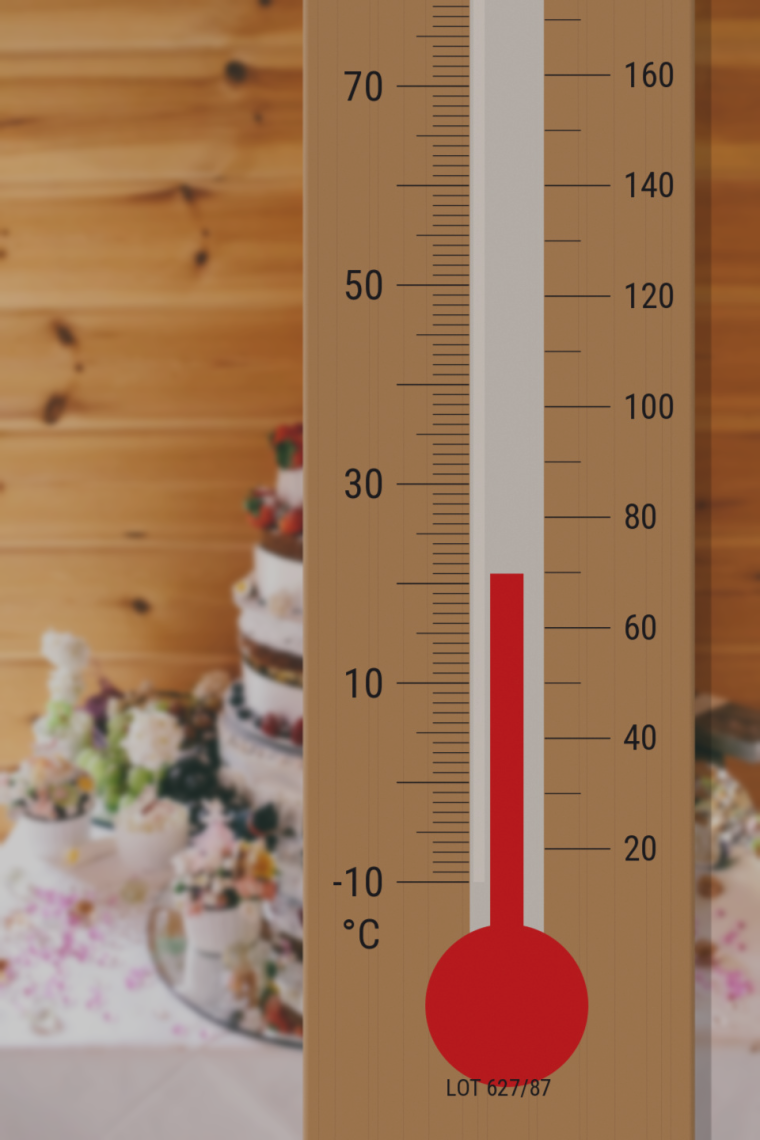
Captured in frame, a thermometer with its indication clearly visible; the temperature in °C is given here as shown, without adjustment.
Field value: 21 °C
